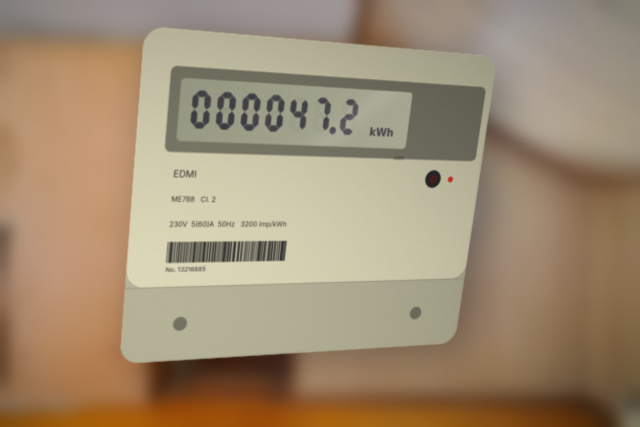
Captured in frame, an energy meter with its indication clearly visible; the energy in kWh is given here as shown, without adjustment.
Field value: 47.2 kWh
